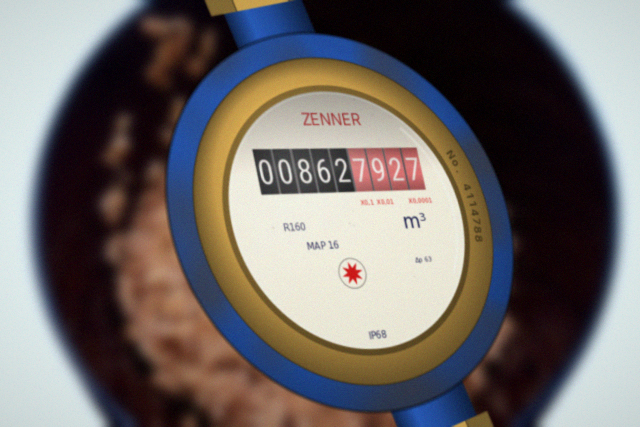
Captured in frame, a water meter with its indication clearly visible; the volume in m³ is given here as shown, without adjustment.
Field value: 862.7927 m³
